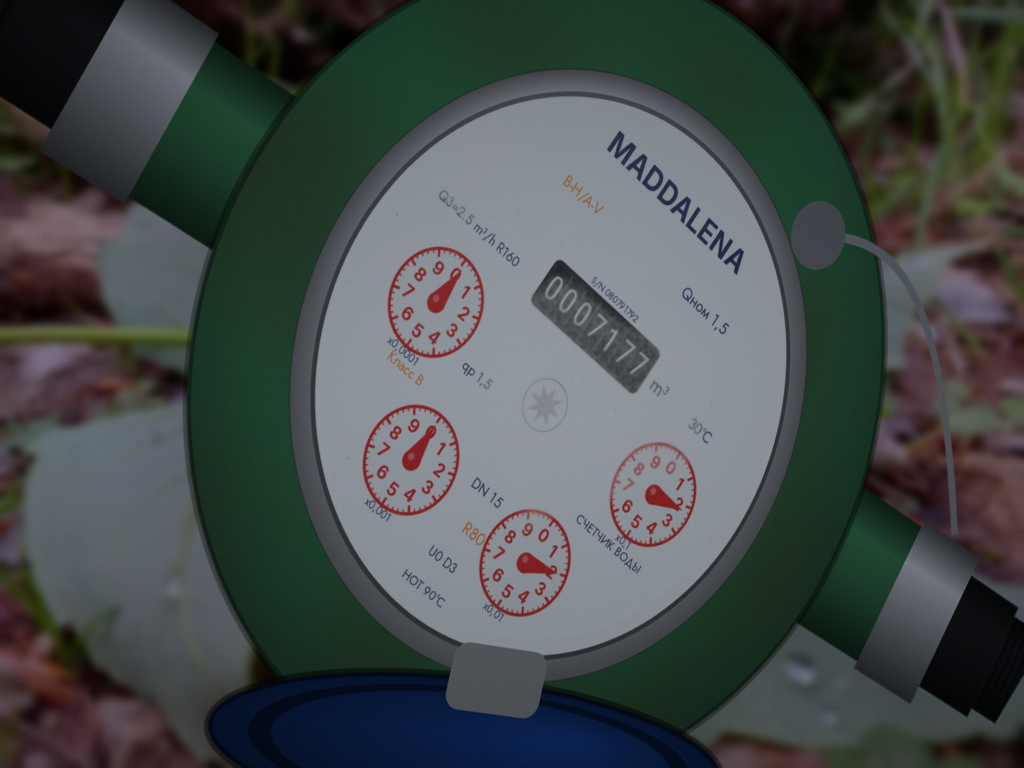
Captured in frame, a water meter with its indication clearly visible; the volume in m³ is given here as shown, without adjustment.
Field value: 7177.2200 m³
